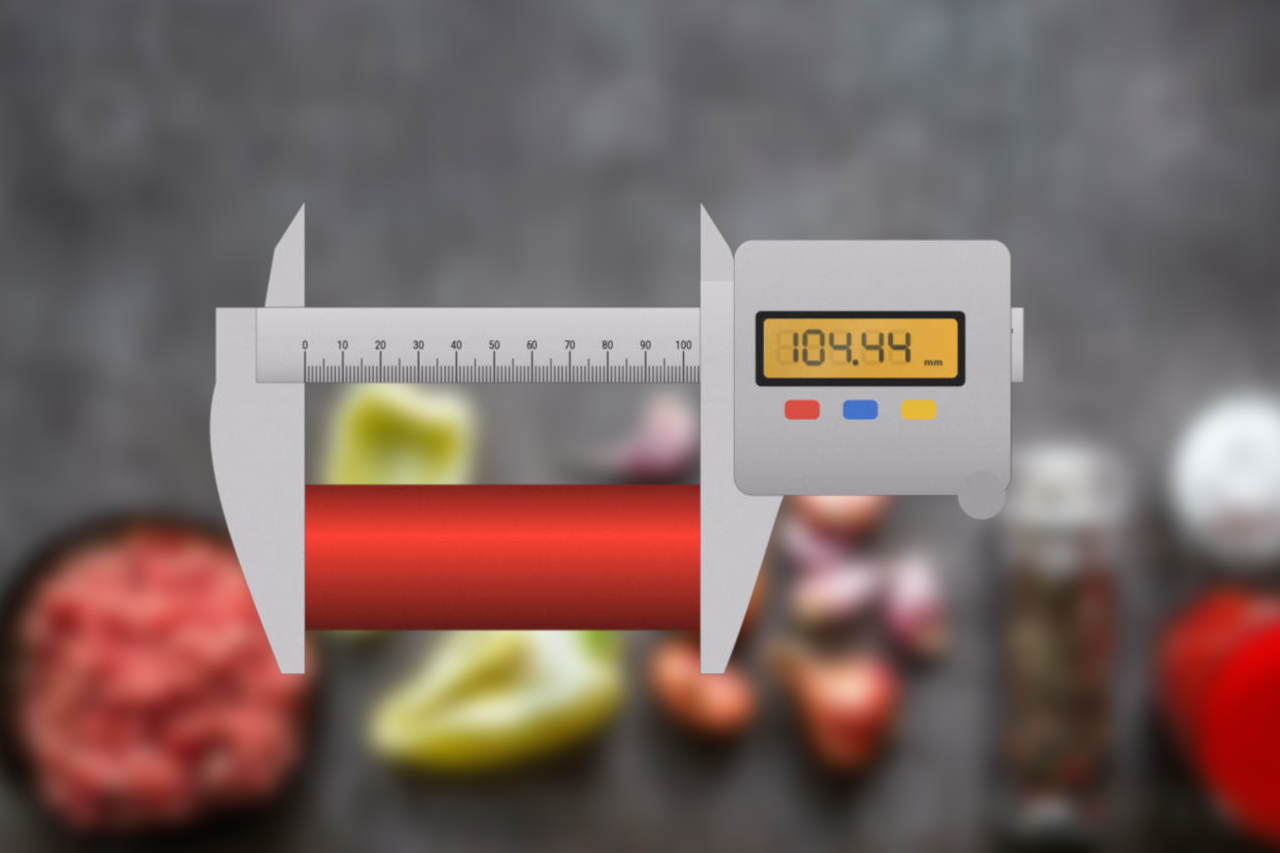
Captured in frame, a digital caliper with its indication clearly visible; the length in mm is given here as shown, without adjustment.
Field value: 104.44 mm
